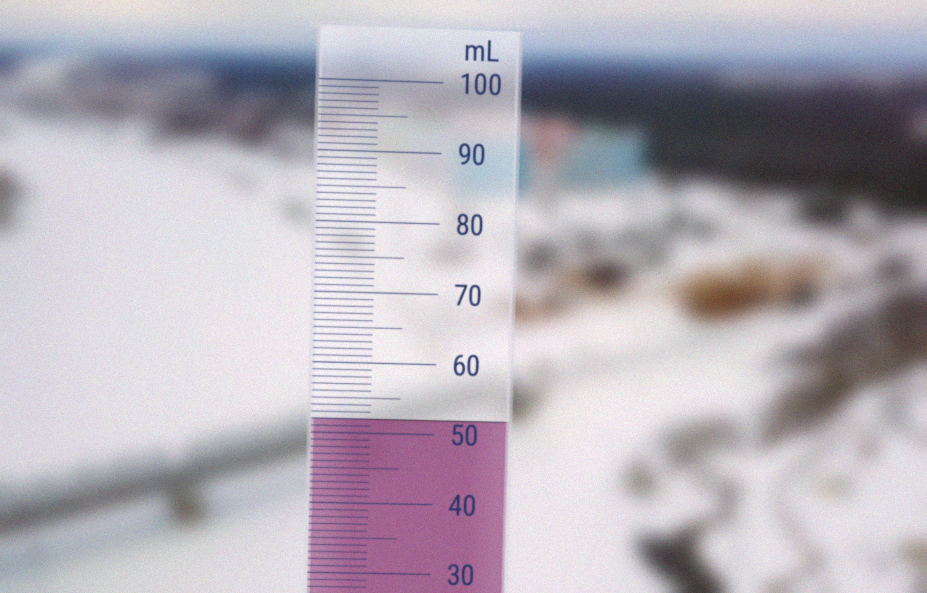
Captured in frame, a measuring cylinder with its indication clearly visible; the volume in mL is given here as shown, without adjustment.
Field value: 52 mL
